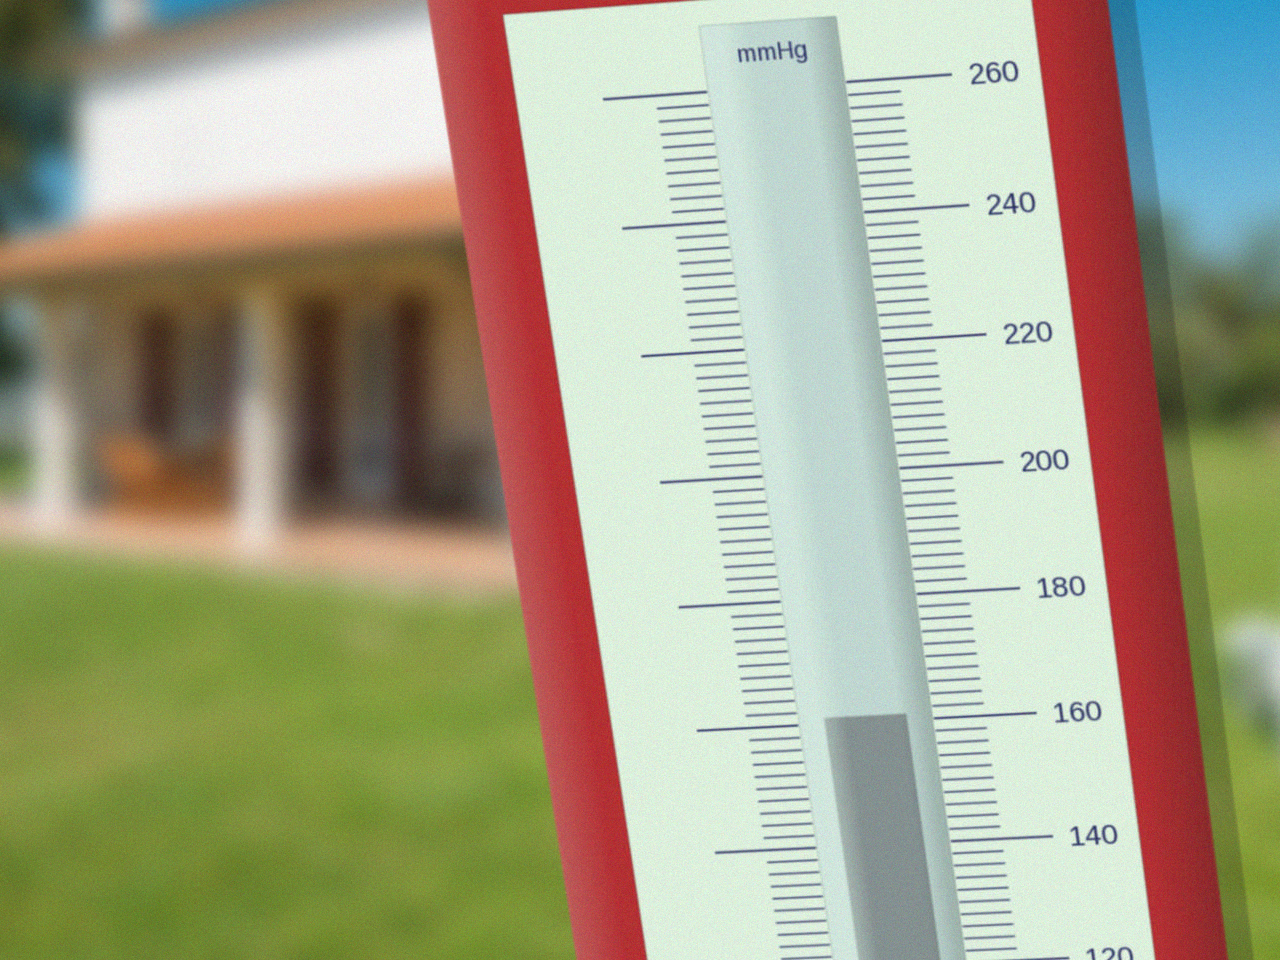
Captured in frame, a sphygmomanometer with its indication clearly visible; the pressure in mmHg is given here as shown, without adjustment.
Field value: 161 mmHg
